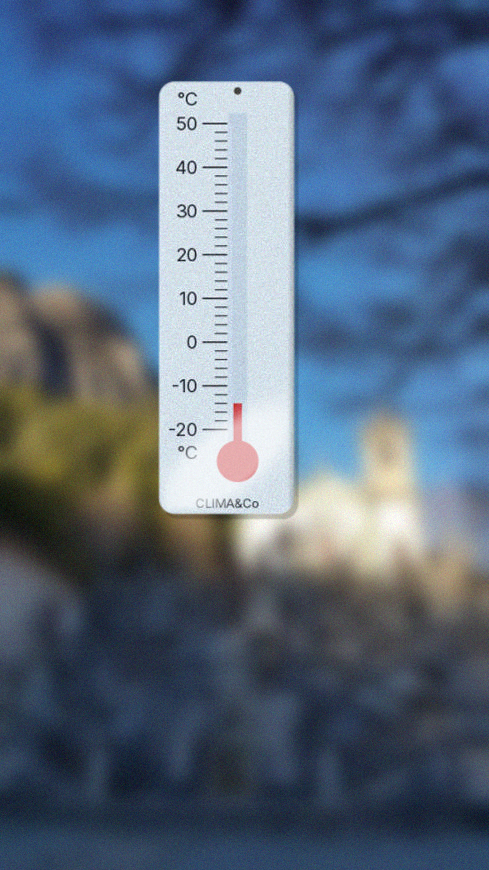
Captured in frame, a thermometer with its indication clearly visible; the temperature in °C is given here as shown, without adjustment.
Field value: -14 °C
